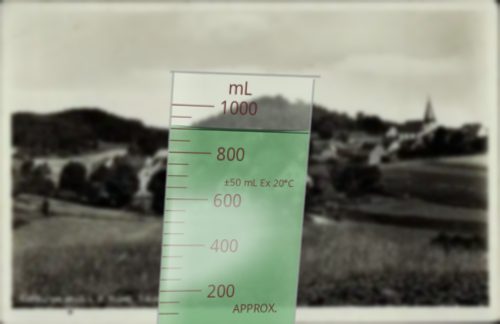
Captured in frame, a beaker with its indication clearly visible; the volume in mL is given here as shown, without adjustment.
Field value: 900 mL
